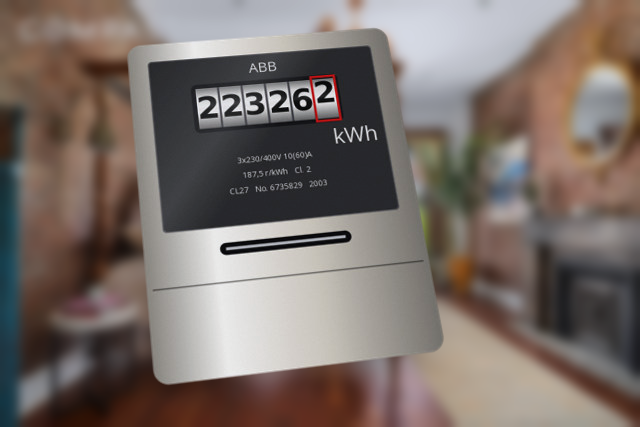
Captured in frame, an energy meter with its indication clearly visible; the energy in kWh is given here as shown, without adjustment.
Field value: 22326.2 kWh
